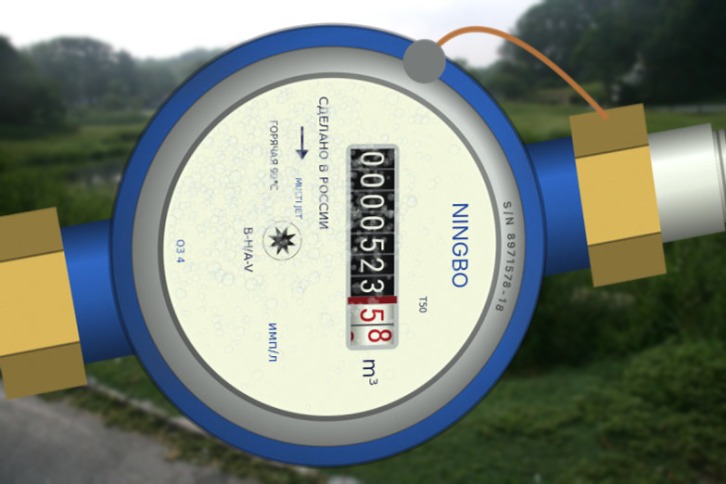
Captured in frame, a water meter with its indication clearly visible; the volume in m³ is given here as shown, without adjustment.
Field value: 523.58 m³
